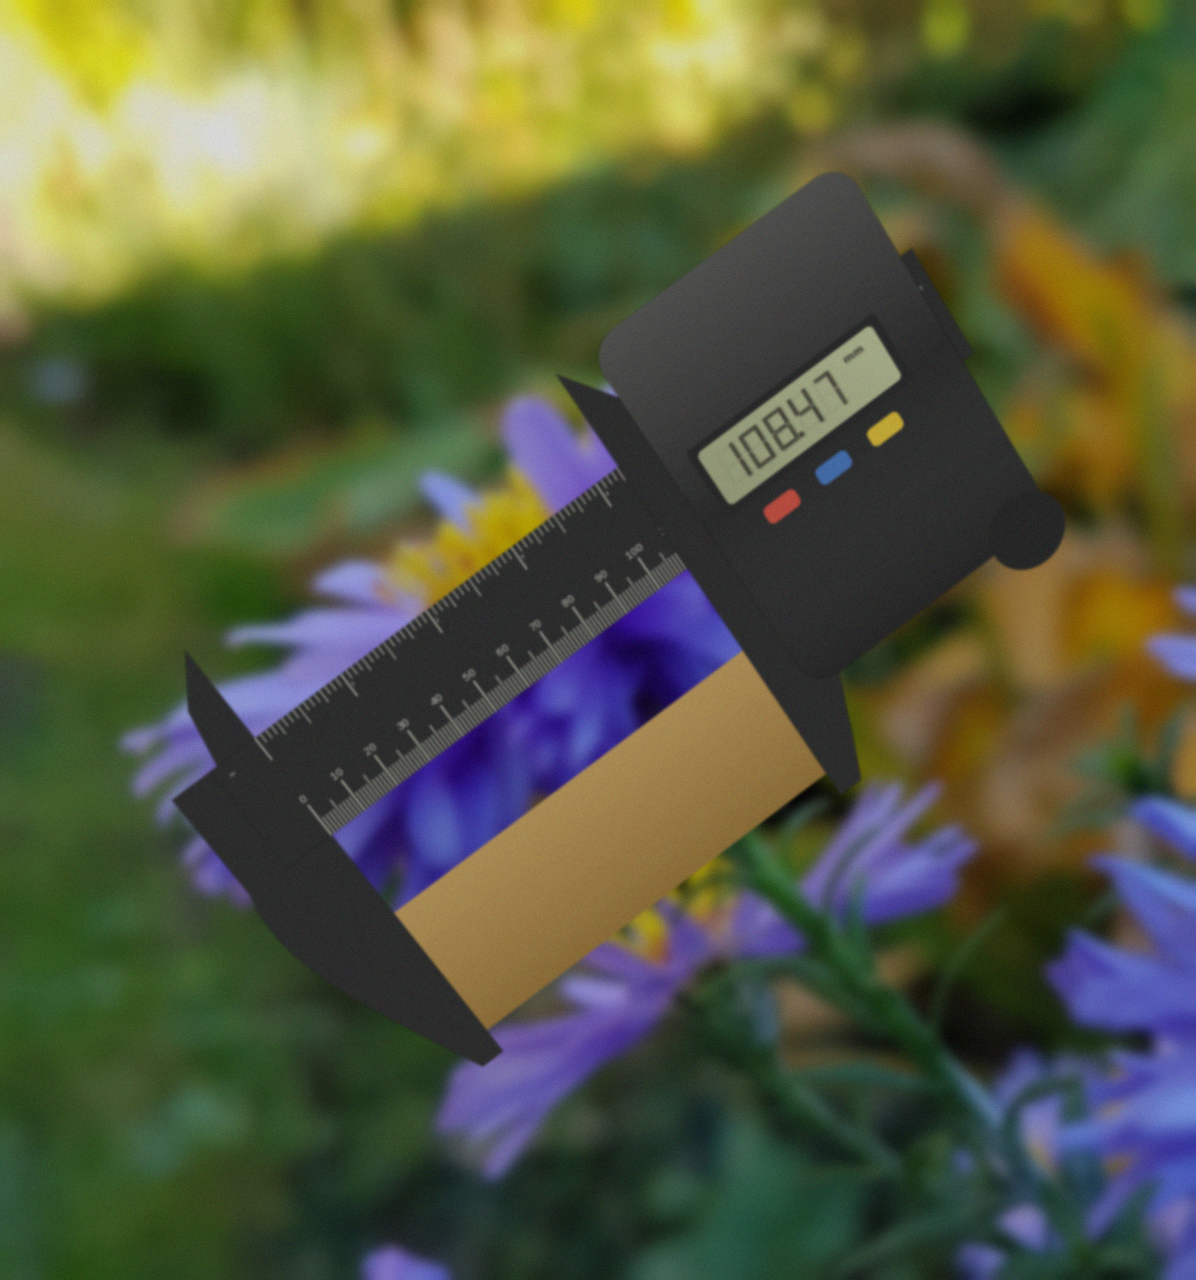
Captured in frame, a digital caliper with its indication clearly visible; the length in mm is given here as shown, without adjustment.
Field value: 108.47 mm
